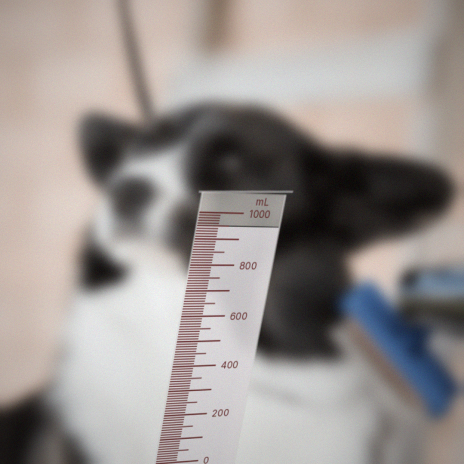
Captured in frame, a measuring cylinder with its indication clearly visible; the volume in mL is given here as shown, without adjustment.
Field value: 950 mL
